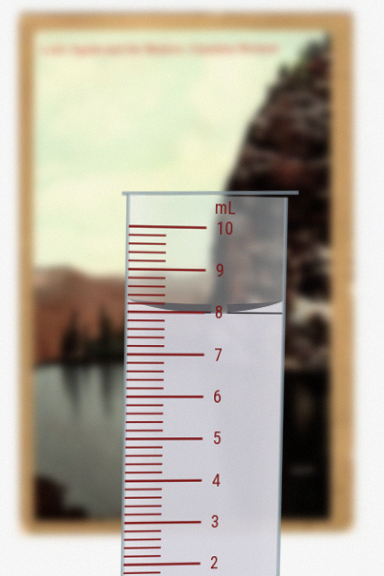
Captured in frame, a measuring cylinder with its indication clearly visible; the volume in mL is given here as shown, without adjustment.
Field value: 8 mL
